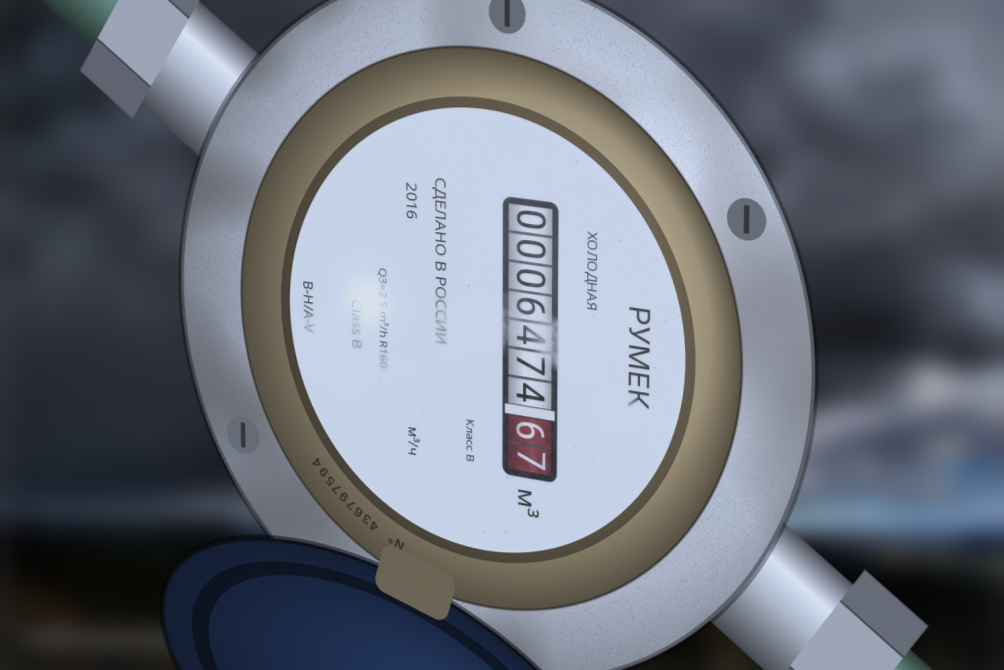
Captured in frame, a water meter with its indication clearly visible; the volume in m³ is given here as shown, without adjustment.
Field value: 6474.67 m³
